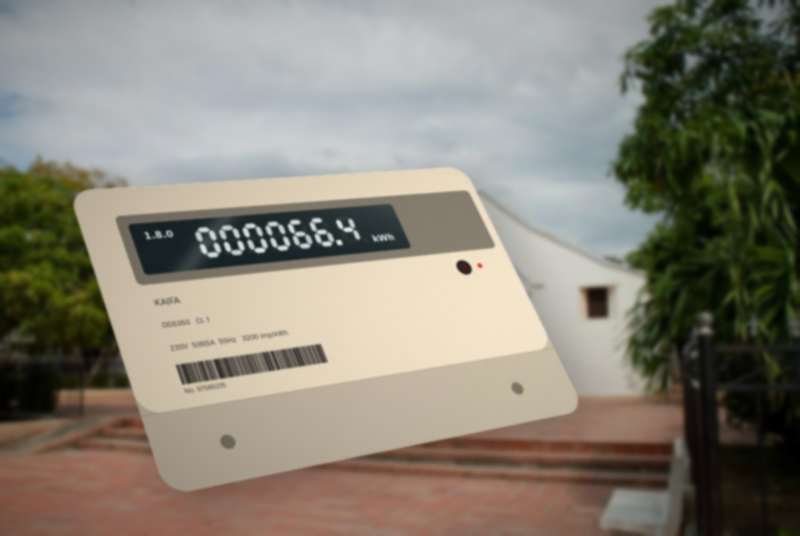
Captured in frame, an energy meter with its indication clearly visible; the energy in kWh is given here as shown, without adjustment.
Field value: 66.4 kWh
